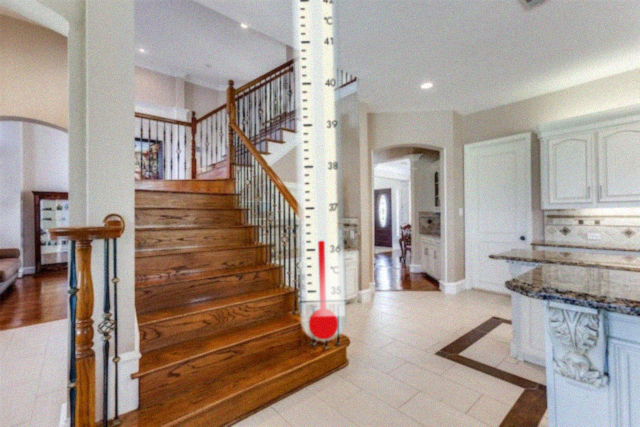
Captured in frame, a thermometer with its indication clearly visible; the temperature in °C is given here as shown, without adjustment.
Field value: 36.2 °C
